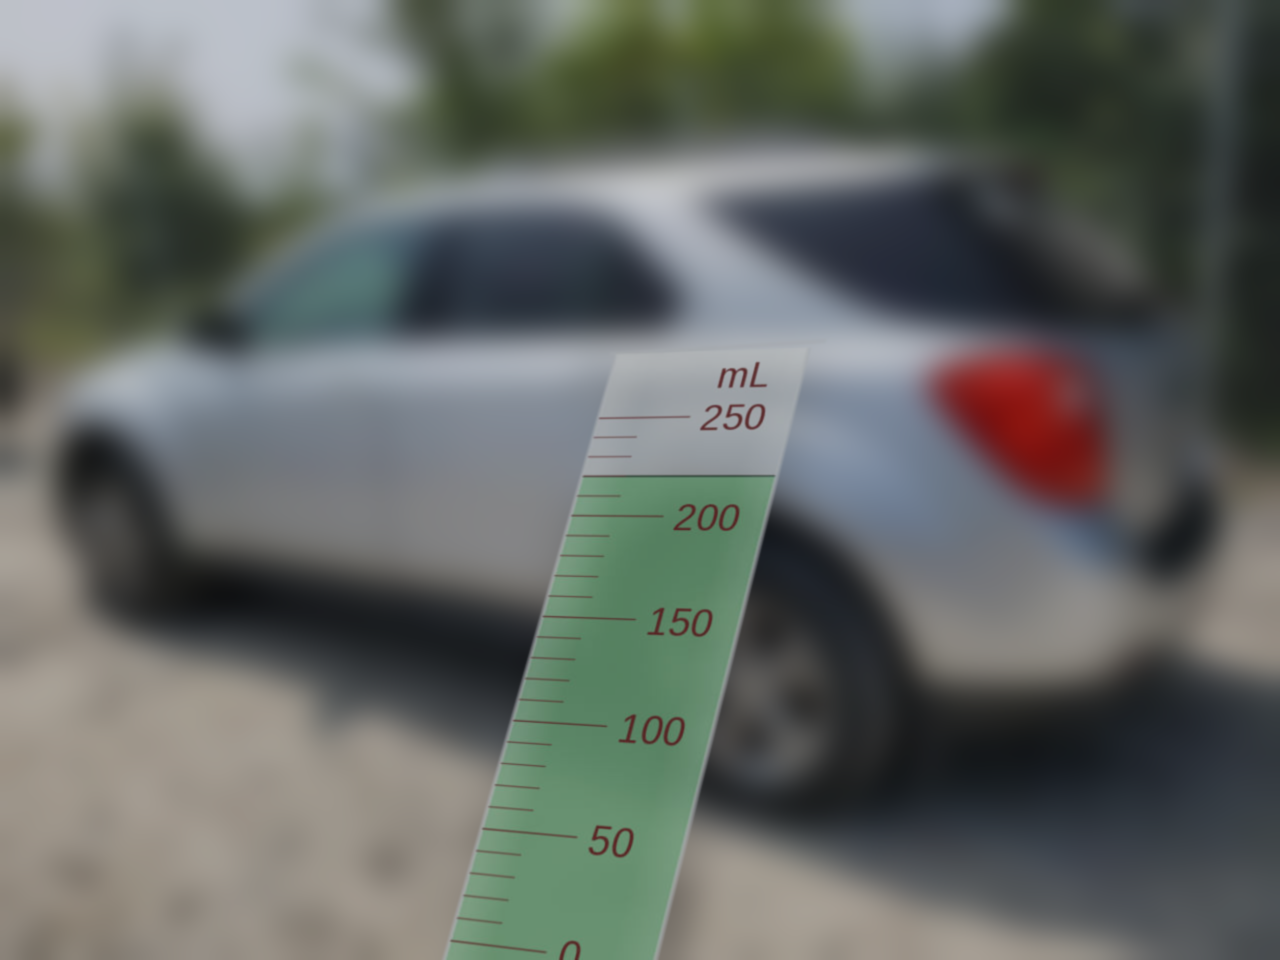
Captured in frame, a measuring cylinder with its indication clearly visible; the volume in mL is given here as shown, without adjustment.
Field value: 220 mL
